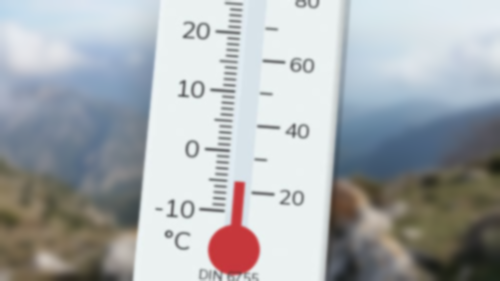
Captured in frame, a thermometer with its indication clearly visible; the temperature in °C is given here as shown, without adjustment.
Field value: -5 °C
